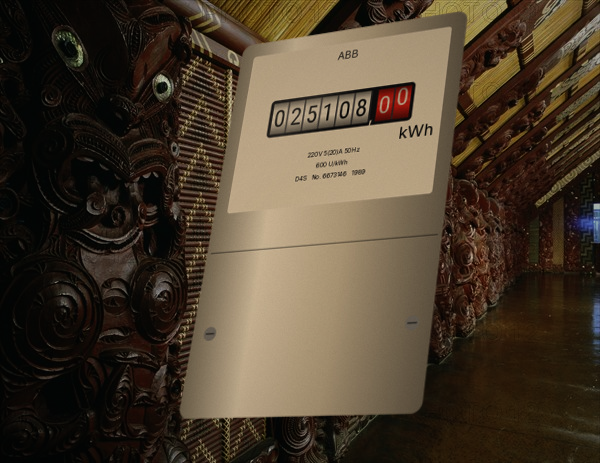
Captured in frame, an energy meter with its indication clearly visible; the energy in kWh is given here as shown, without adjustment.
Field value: 25108.00 kWh
